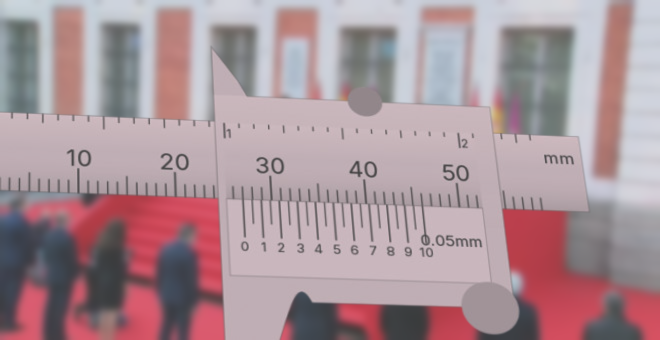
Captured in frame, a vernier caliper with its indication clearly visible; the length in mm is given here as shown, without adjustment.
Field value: 27.0 mm
